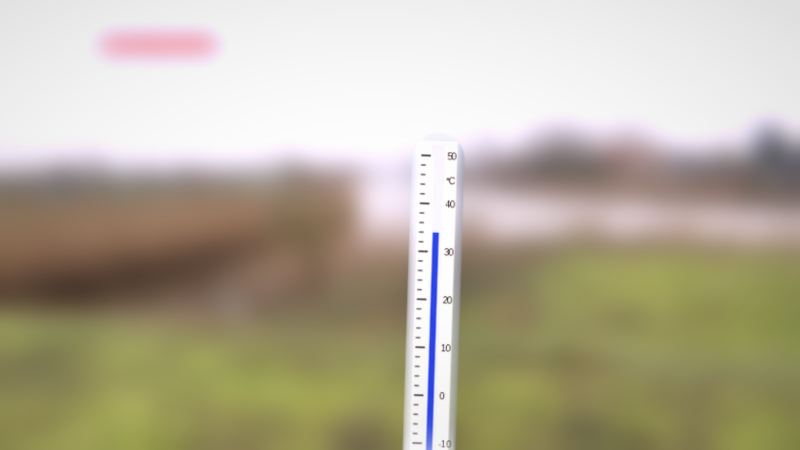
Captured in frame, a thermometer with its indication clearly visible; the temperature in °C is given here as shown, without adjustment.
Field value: 34 °C
